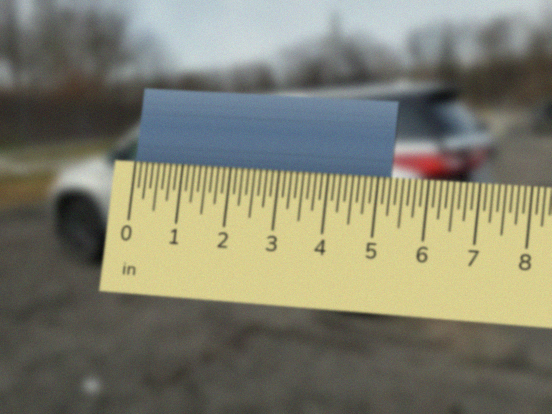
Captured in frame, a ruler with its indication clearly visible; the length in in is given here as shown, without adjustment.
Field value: 5.25 in
